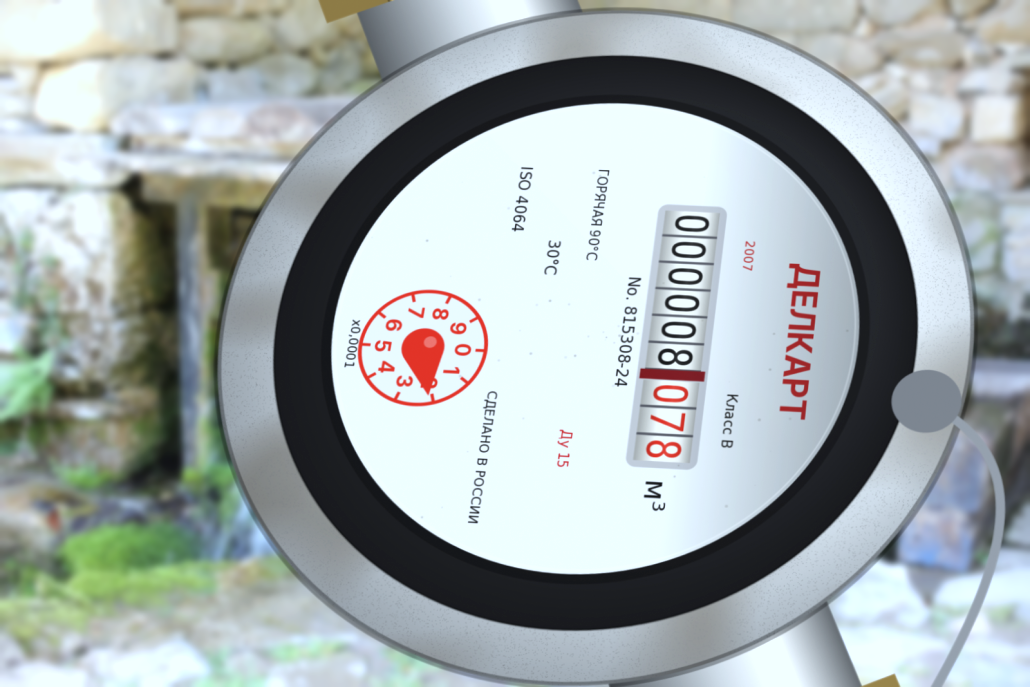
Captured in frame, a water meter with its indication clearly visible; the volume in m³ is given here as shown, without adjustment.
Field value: 8.0782 m³
